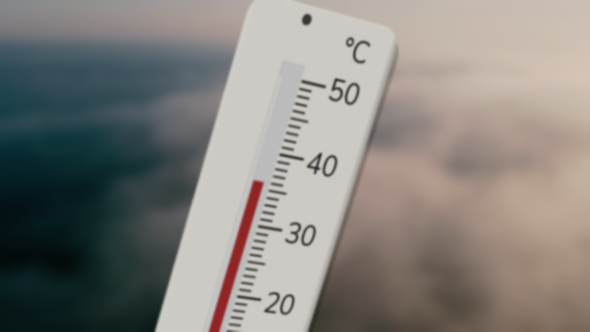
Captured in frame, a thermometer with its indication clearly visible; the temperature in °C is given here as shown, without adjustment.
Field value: 36 °C
